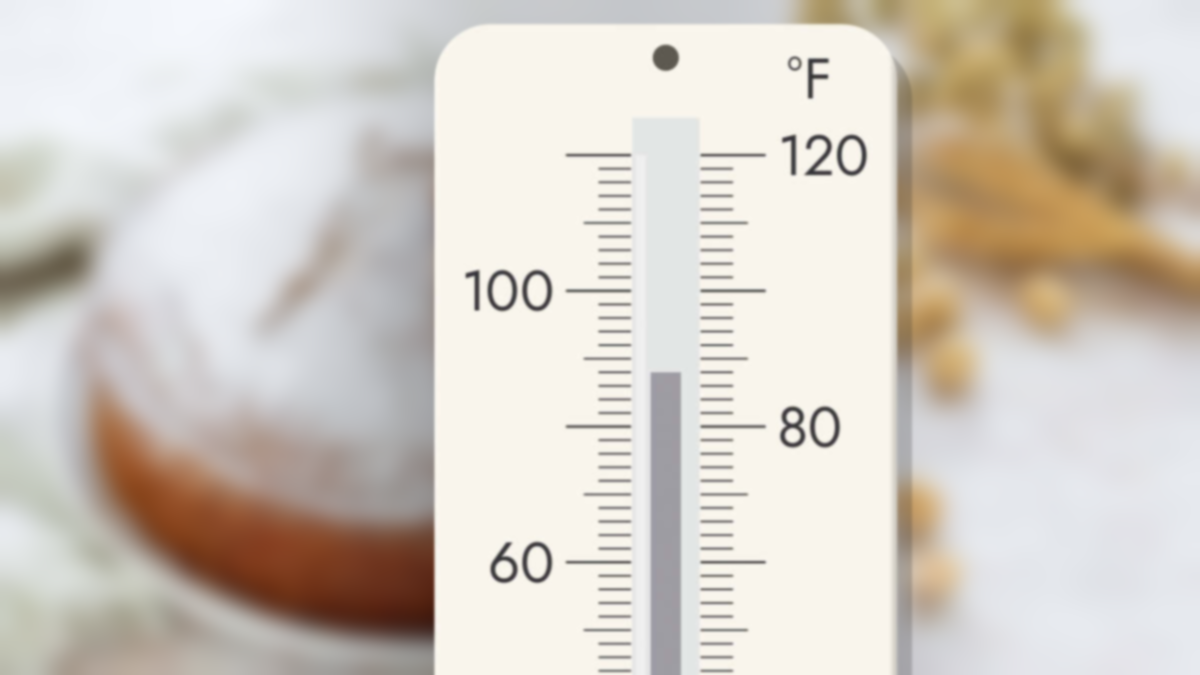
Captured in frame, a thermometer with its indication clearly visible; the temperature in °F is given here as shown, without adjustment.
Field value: 88 °F
